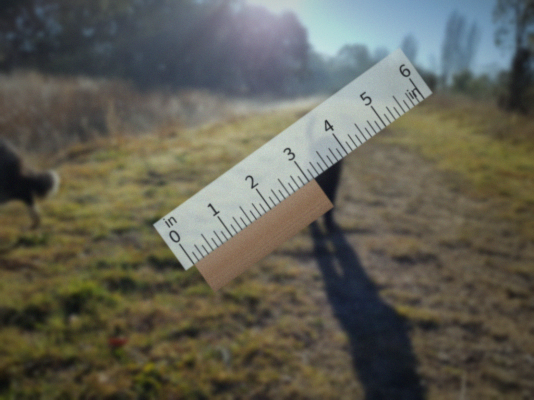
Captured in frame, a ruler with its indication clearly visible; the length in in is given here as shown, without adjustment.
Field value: 3.125 in
